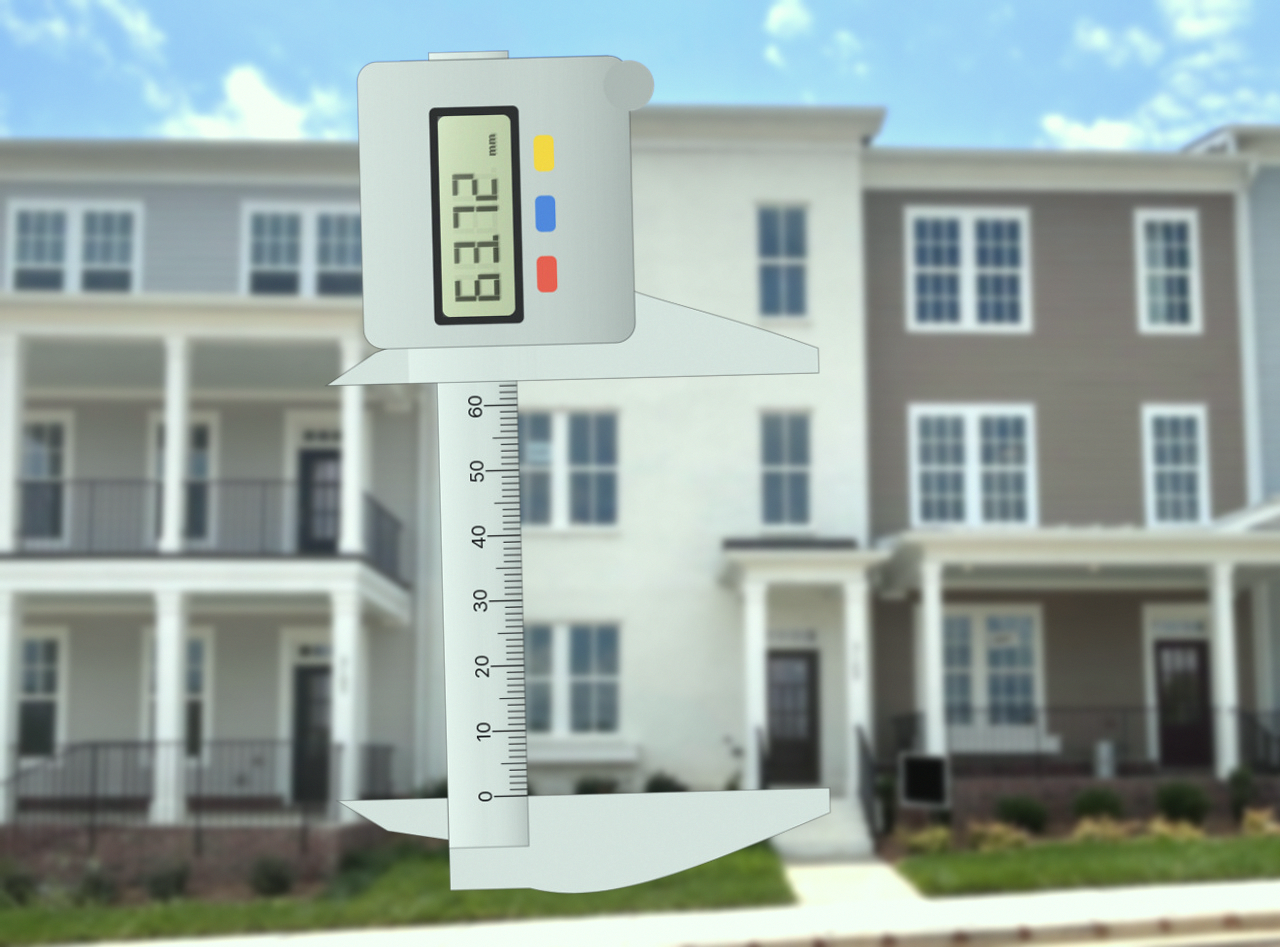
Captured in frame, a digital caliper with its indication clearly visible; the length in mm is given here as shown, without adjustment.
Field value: 63.72 mm
